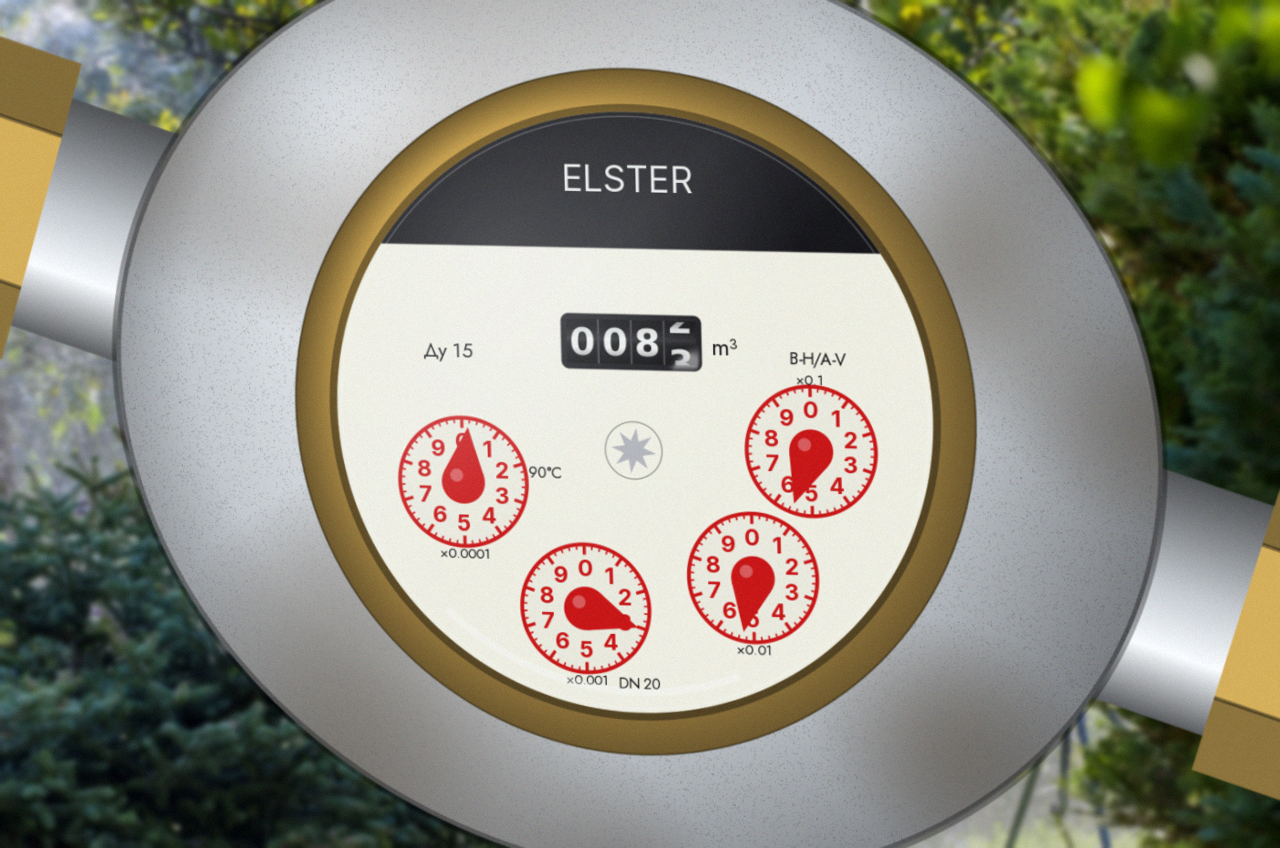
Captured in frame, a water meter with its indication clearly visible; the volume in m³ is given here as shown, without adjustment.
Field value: 82.5530 m³
